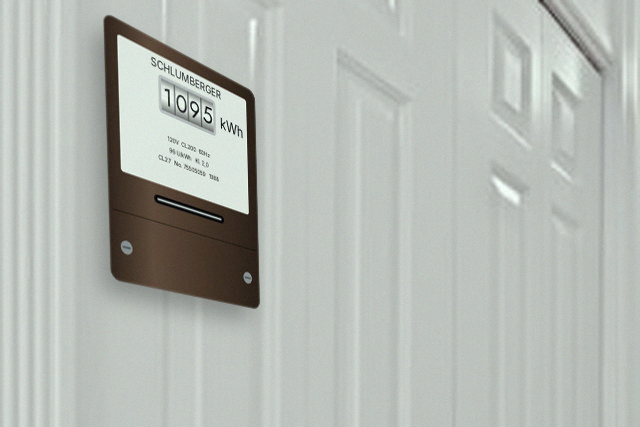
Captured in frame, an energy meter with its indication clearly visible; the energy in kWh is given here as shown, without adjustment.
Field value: 1095 kWh
